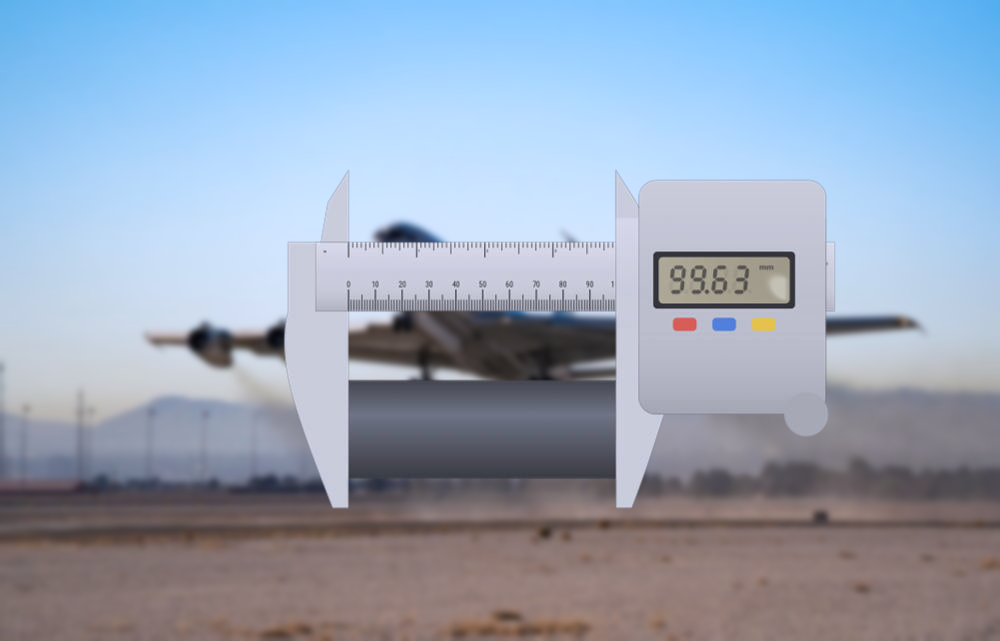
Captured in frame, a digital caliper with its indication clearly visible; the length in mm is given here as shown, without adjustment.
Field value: 99.63 mm
